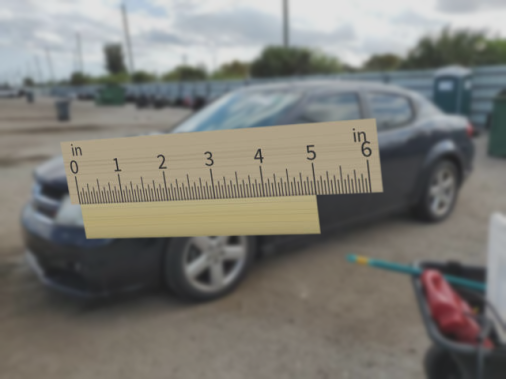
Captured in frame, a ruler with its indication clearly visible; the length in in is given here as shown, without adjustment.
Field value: 5 in
